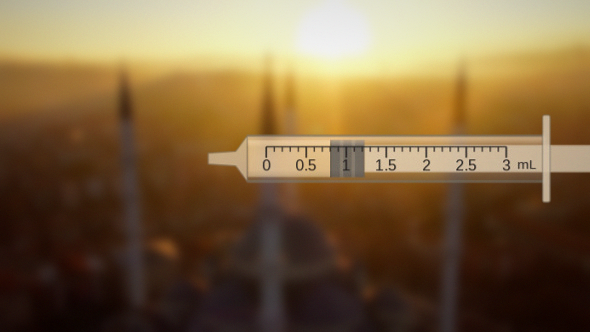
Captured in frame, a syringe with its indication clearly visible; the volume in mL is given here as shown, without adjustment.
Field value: 0.8 mL
